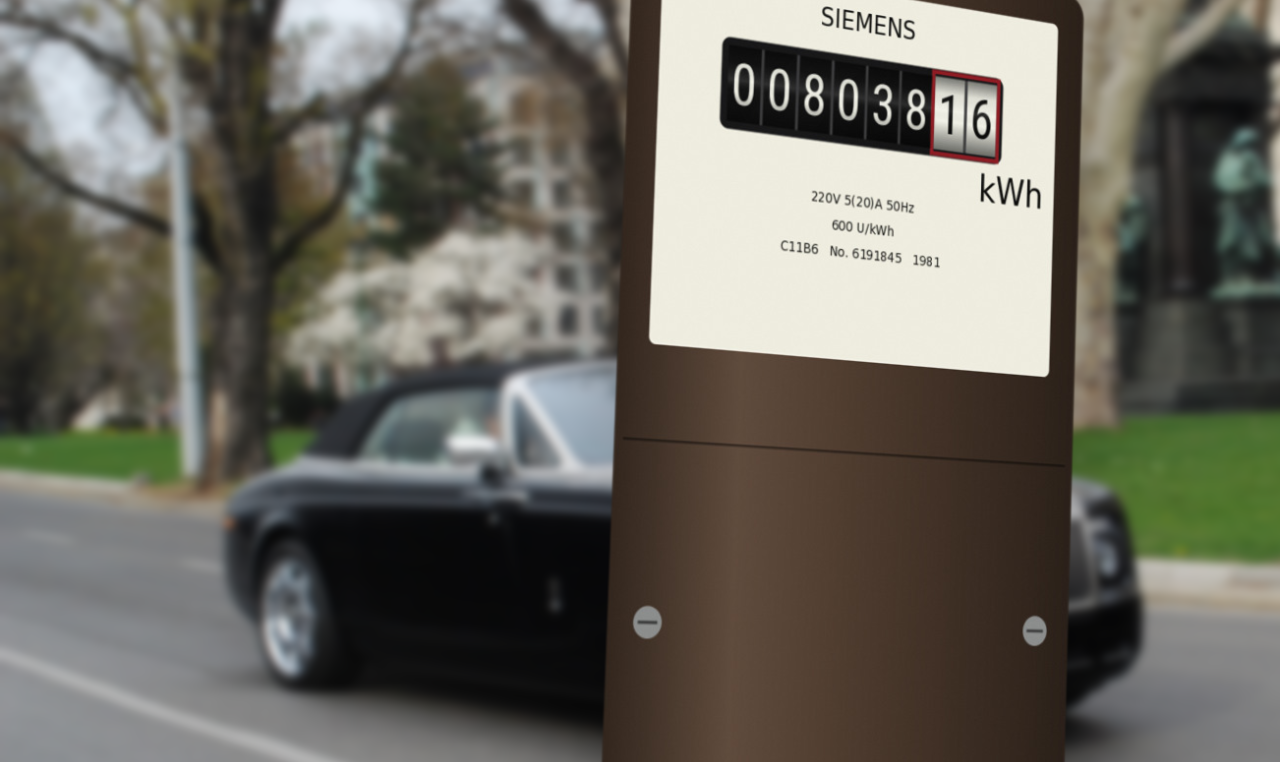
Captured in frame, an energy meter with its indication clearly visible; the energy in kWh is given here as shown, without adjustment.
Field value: 8038.16 kWh
